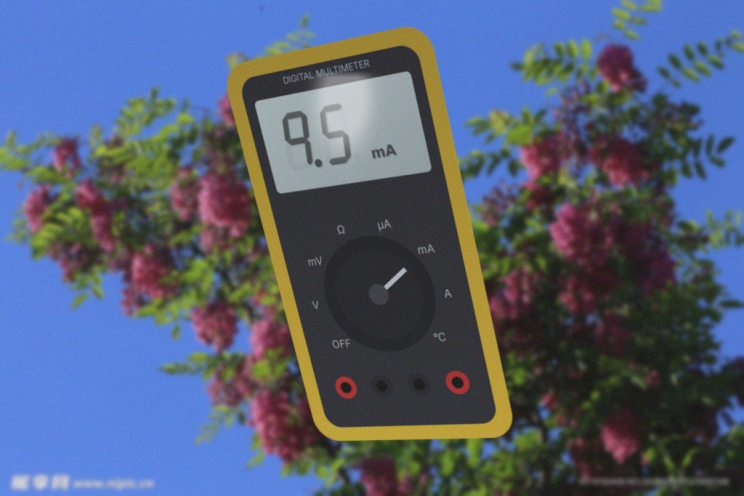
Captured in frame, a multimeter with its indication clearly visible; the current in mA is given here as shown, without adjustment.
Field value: 9.5 mA
